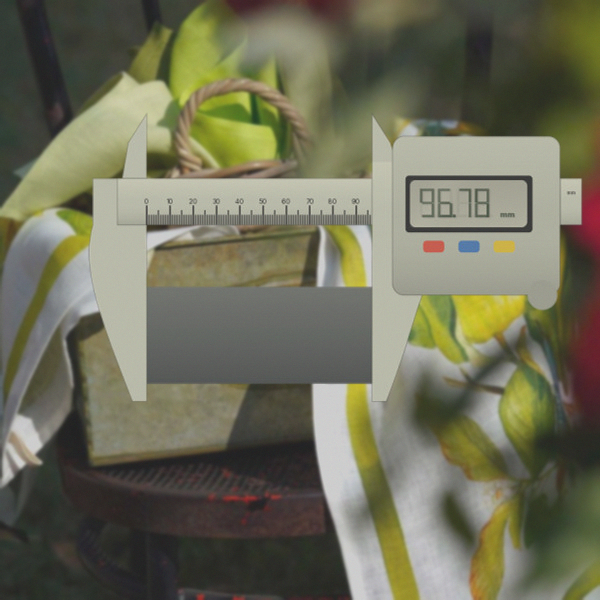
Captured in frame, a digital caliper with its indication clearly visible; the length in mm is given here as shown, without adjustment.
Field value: 96.78 mm
